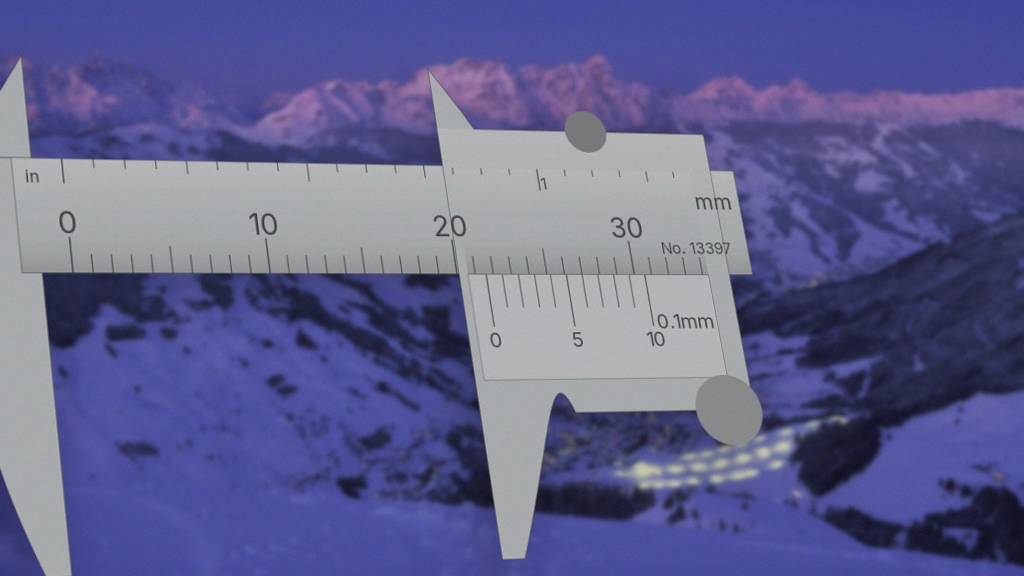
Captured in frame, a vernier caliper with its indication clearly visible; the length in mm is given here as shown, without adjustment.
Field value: 21.6 mm
